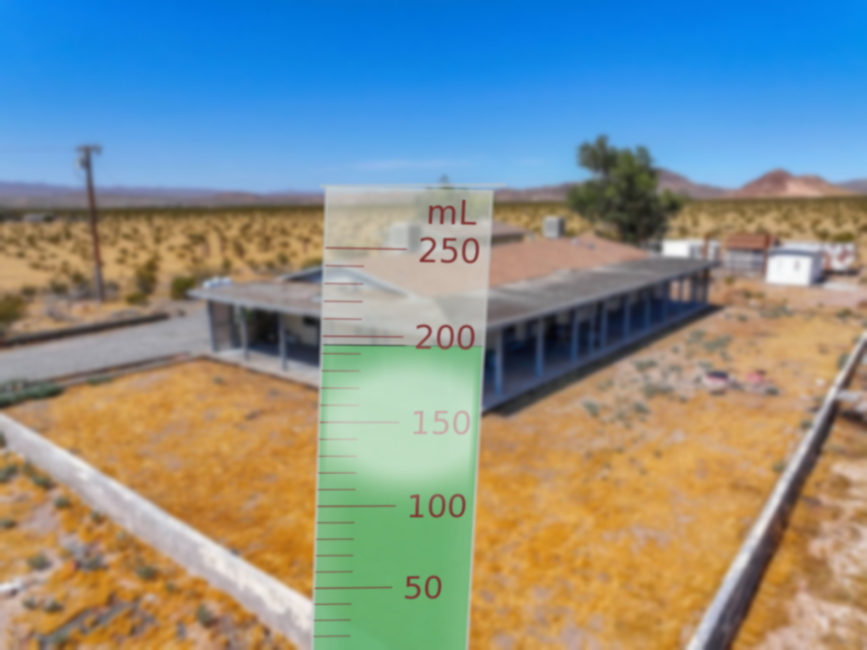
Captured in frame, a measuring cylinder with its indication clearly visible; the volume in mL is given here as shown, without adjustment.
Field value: 195 mL
